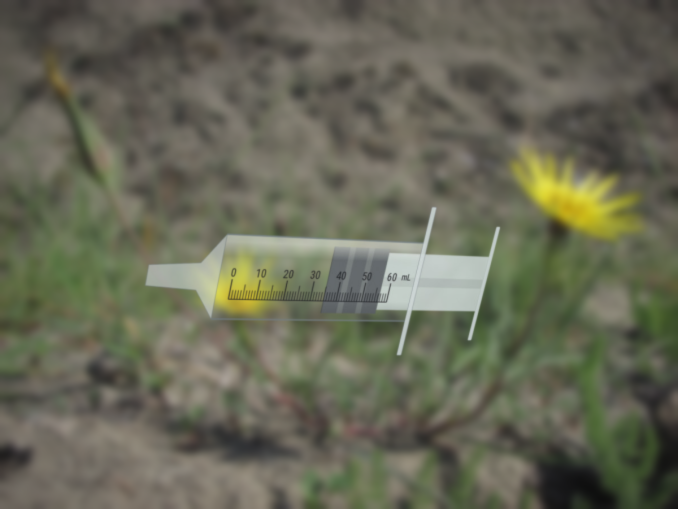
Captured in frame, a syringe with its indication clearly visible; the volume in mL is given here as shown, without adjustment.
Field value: 35 mL
